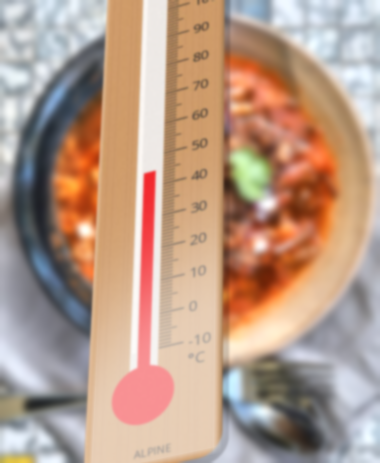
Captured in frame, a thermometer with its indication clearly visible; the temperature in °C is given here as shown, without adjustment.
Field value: 45 °C
